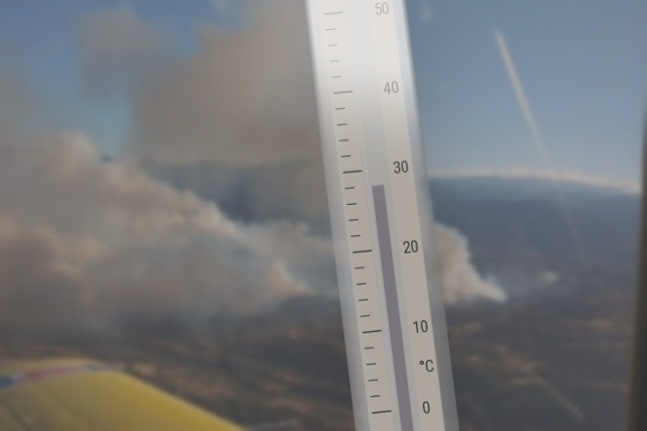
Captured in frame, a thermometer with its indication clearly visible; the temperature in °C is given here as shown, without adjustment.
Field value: 28 °C
